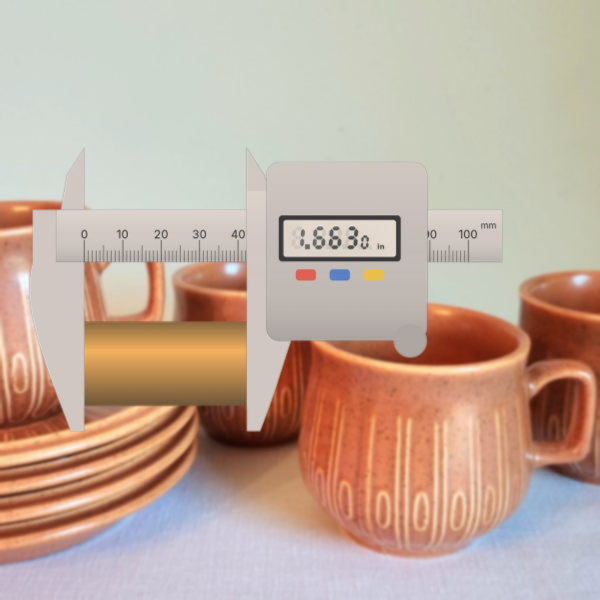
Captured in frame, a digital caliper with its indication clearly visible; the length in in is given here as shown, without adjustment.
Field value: 1.6630 in
